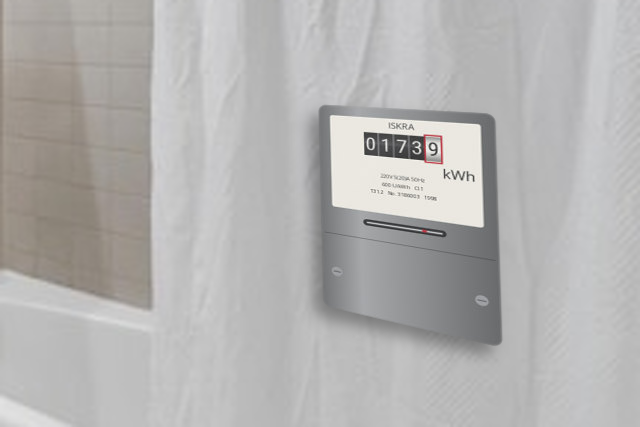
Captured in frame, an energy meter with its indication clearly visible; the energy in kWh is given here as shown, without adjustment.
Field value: 173.9 kWh
